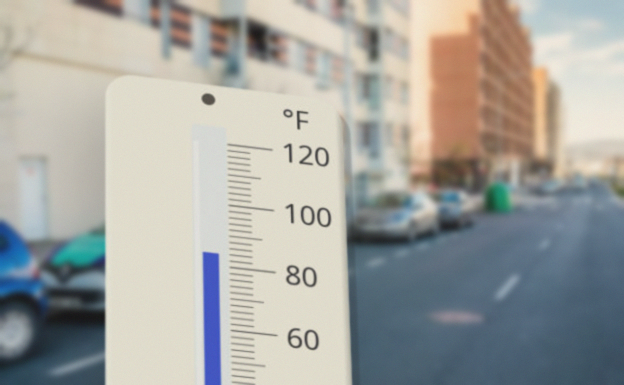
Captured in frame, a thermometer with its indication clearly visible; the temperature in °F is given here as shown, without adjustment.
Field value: 84 °F
